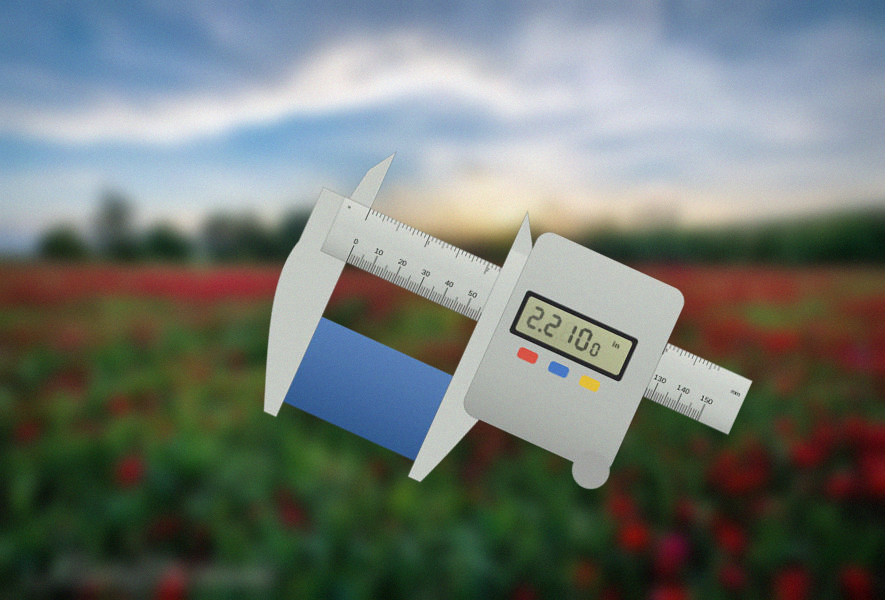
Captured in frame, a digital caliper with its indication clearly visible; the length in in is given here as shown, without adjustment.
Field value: 2.2100 in
